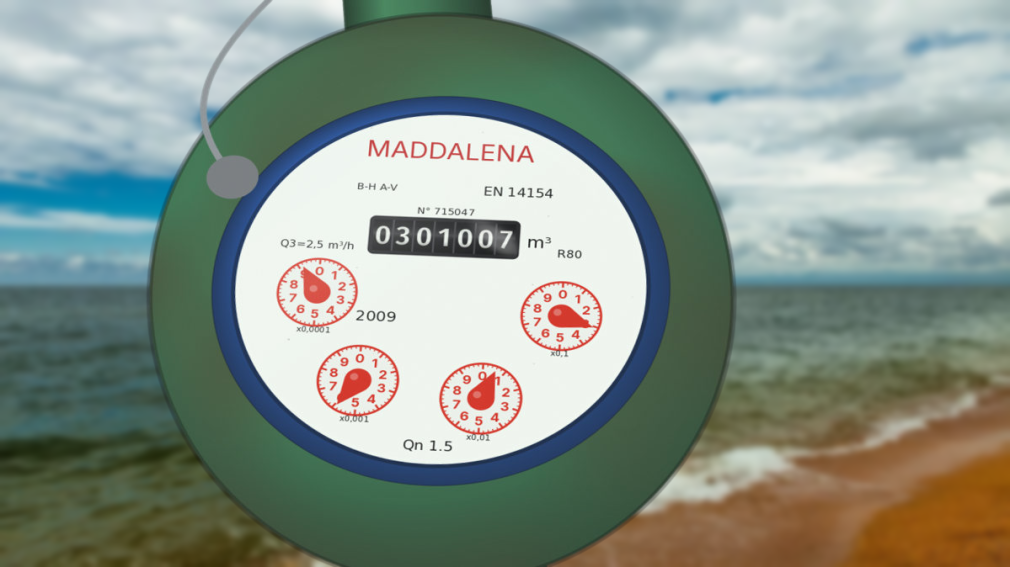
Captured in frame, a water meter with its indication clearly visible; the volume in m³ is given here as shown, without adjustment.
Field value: 301007.3059 m³
